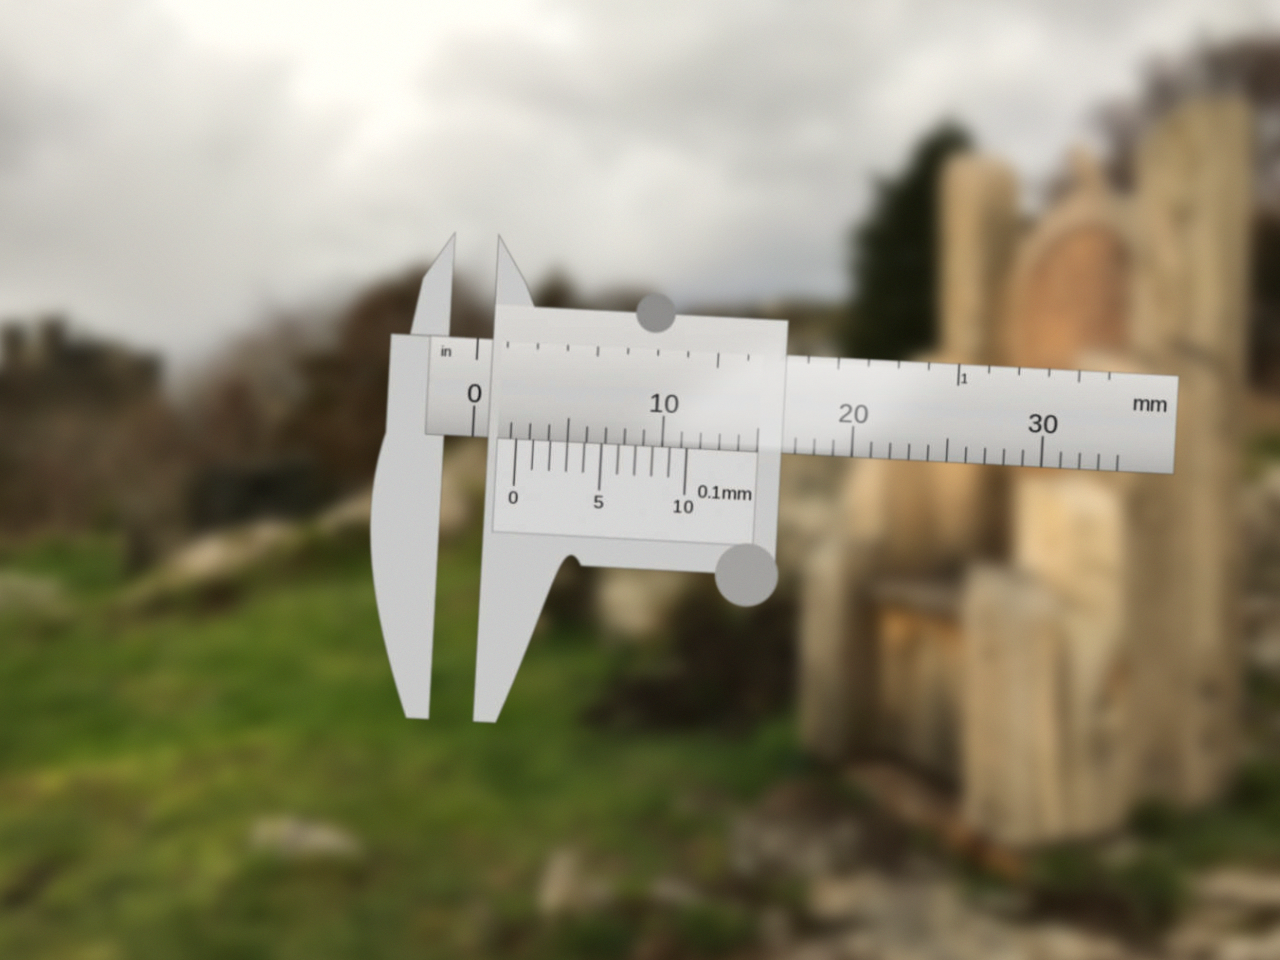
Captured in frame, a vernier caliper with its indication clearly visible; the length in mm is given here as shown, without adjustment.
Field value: 2.3 mm
